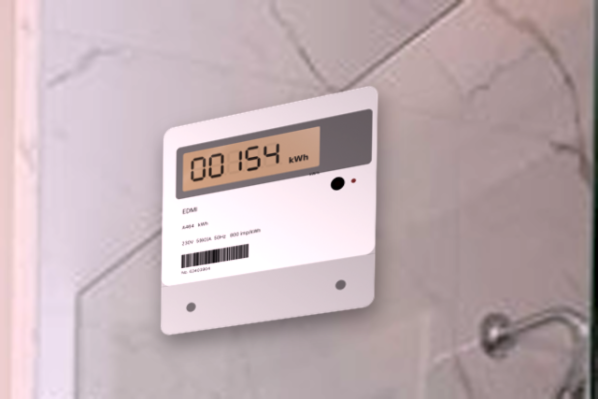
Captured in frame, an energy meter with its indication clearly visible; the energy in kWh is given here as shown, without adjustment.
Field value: 154 kWh
